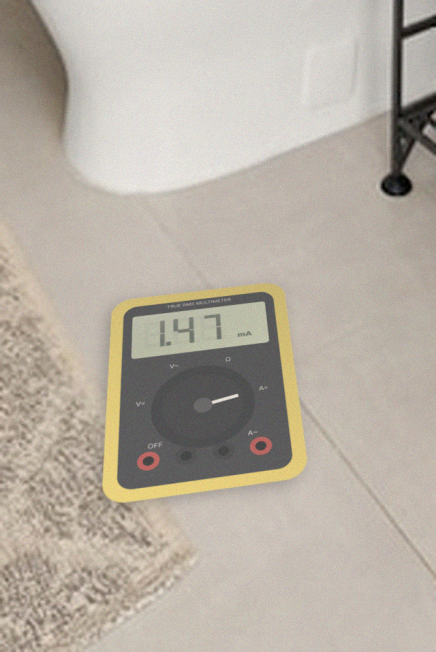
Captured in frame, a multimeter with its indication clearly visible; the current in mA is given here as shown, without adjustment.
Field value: 1.47 mA
